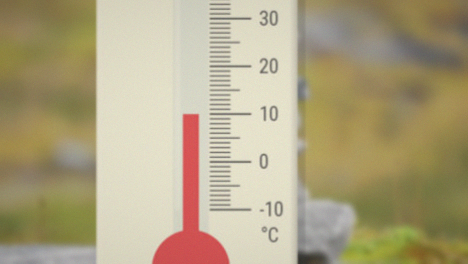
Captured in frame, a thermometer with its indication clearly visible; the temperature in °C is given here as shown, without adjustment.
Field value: 10 °C
